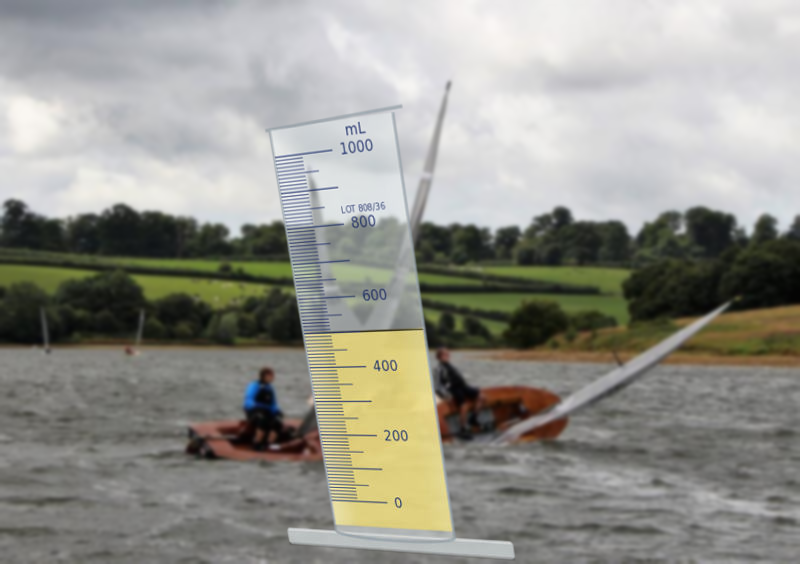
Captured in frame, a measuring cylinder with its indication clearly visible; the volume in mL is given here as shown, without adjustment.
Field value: 500 mL
